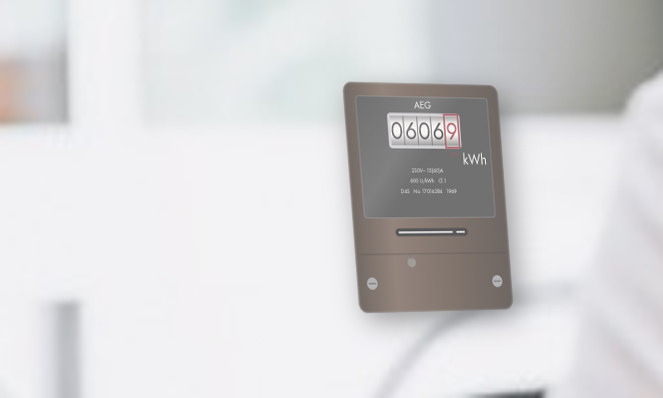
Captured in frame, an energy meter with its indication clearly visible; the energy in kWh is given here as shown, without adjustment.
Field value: 606.9 kWh
